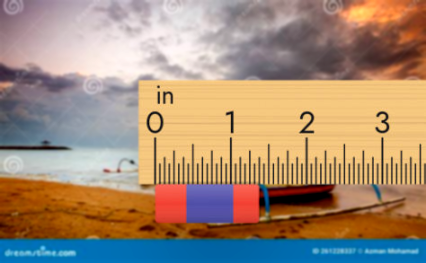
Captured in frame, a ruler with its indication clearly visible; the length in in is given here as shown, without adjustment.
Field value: 1.375 in
